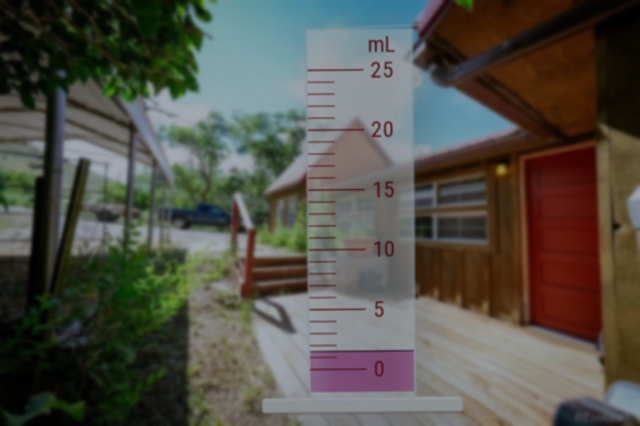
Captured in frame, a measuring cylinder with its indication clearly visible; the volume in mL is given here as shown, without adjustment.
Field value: 1.5 mL
